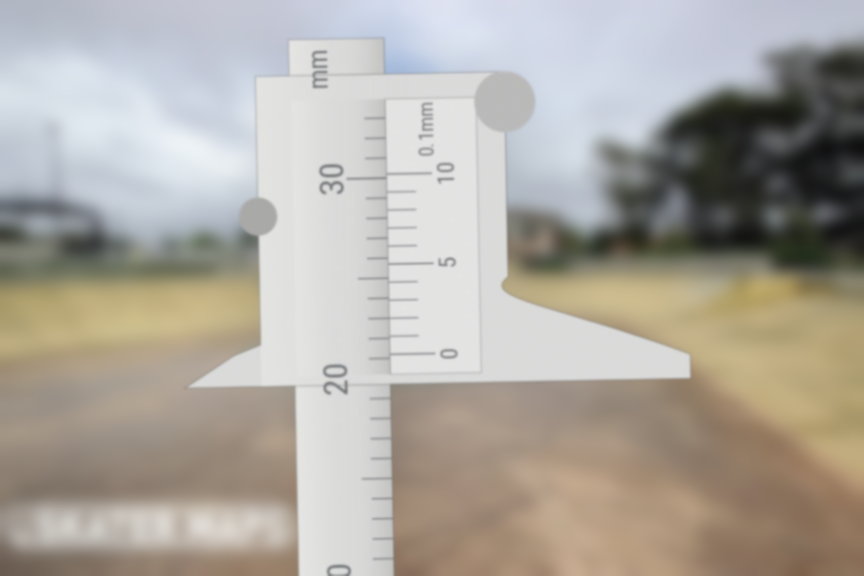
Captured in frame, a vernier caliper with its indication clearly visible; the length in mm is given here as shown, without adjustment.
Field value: 21.2 mm
